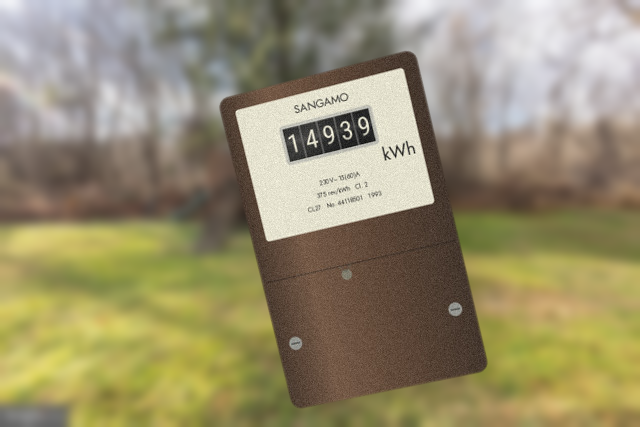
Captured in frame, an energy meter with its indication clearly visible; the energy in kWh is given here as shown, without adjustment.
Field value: 14939 kWh
